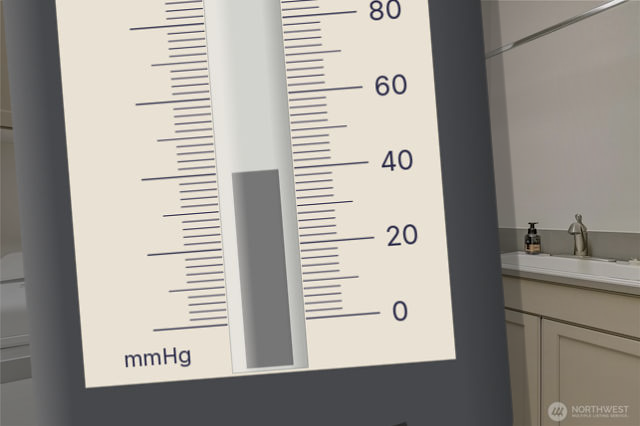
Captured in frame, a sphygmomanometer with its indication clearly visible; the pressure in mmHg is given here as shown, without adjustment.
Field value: 40 mmHg
